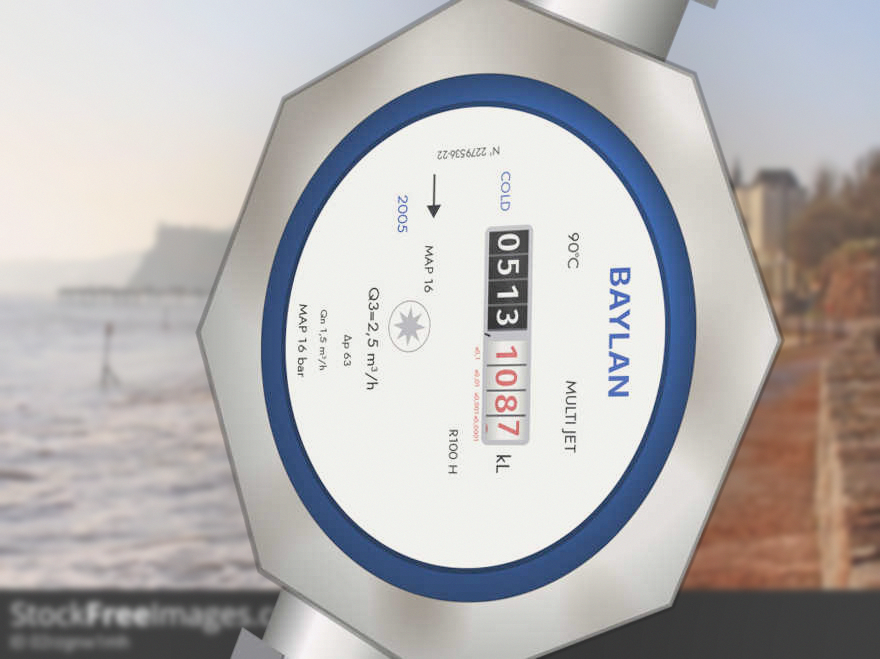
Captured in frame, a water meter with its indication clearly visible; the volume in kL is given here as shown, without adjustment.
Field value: 513.1087 kL
